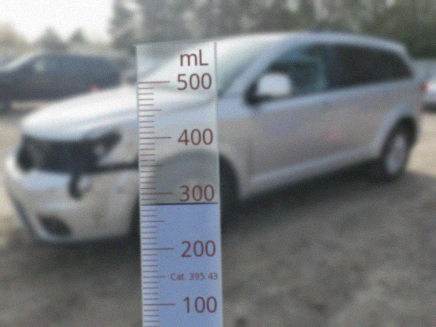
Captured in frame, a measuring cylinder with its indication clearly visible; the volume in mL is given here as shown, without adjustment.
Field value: 280 mL
